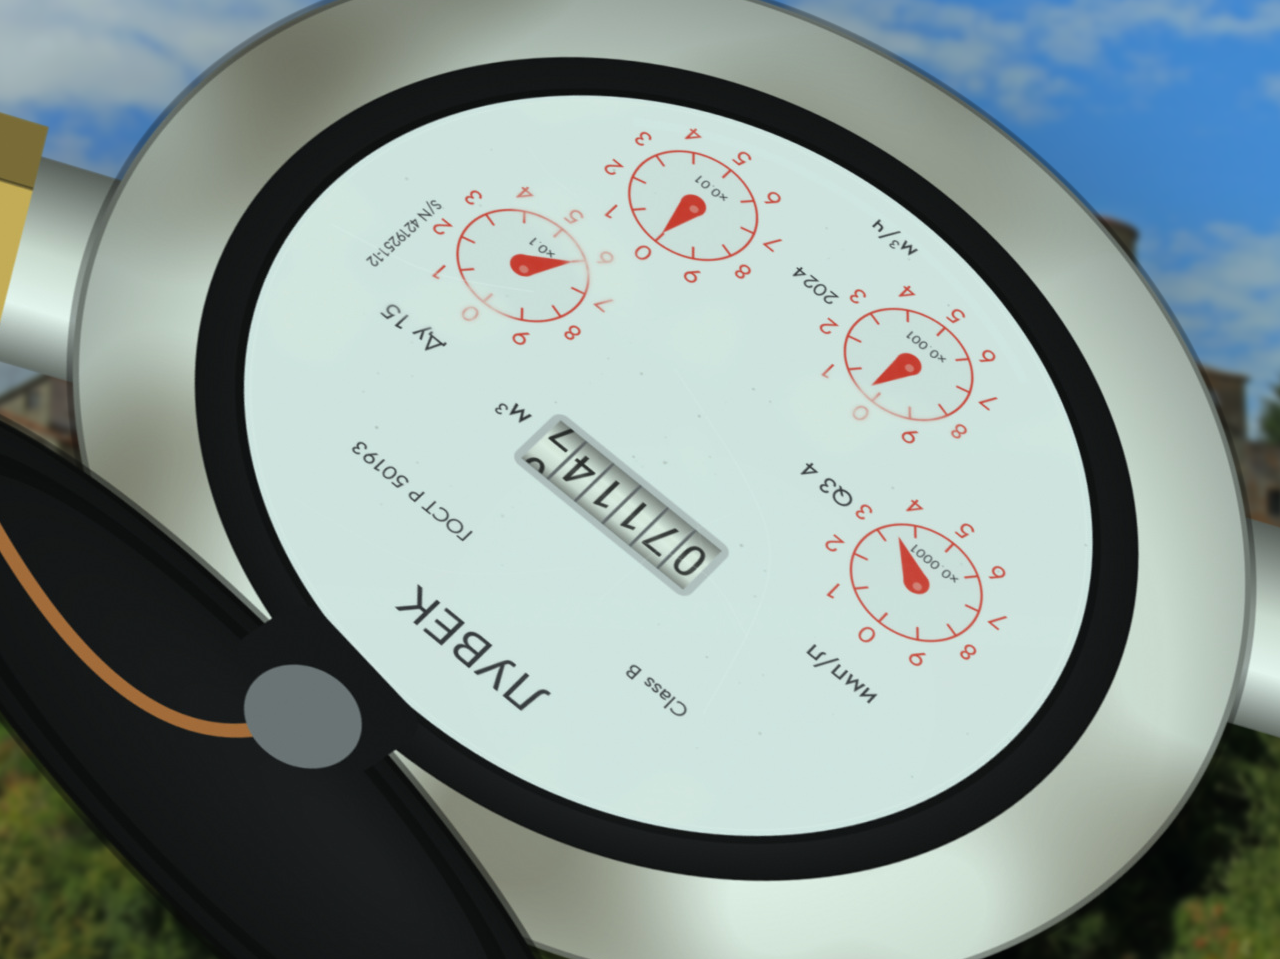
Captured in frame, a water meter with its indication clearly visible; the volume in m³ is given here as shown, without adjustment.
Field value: 71146.6003 m³
